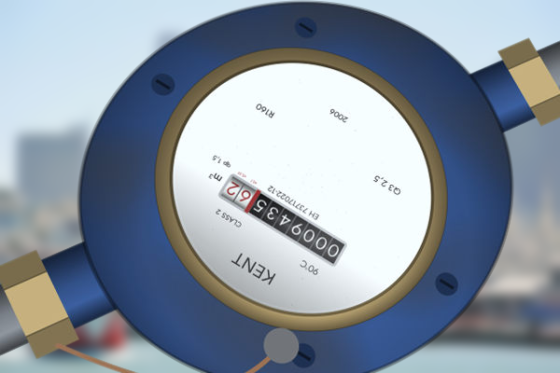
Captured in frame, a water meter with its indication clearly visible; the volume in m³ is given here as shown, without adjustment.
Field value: 9435.62 m³
